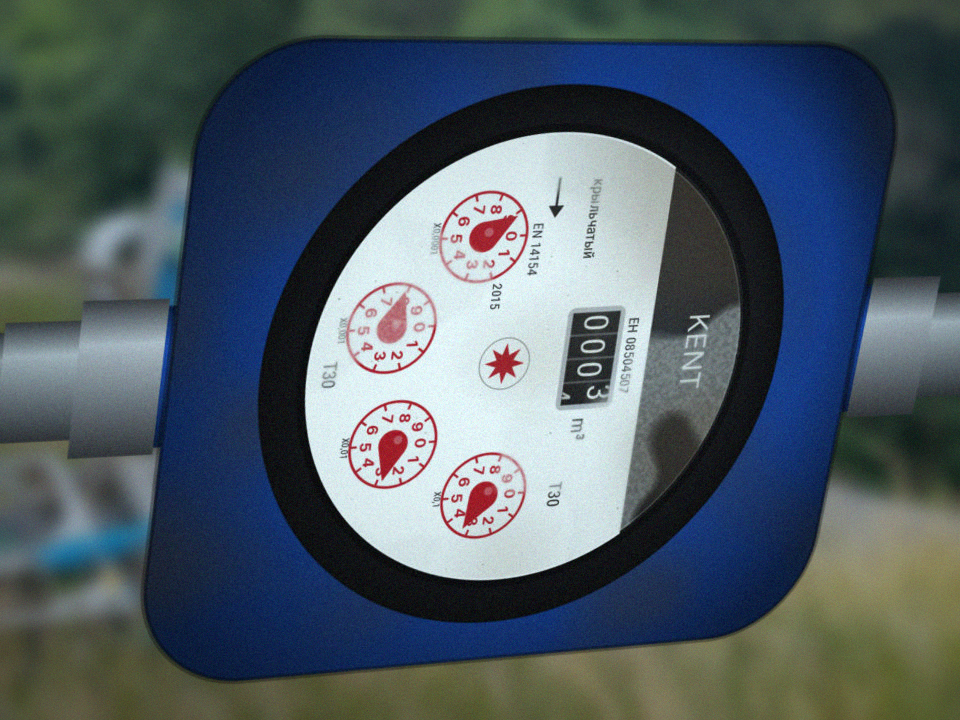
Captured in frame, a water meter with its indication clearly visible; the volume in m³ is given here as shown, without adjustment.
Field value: 3.3279 m³
